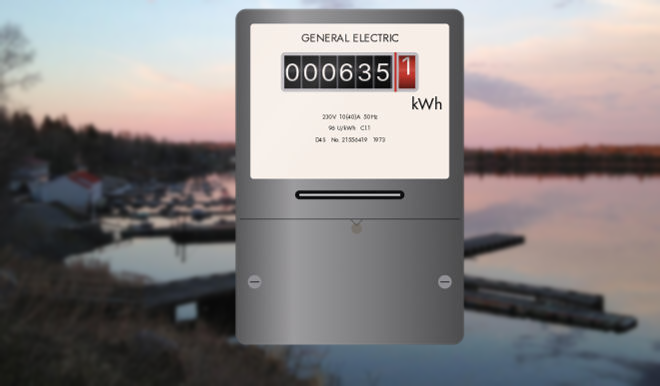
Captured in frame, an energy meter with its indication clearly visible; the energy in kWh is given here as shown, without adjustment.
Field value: 635.1 kWh
